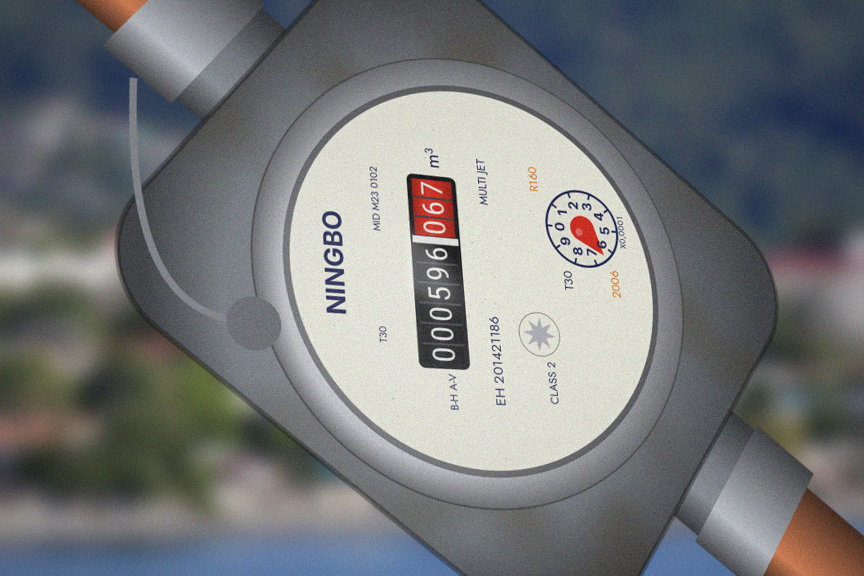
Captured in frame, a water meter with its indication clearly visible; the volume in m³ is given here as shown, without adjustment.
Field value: 596.0676 m³
